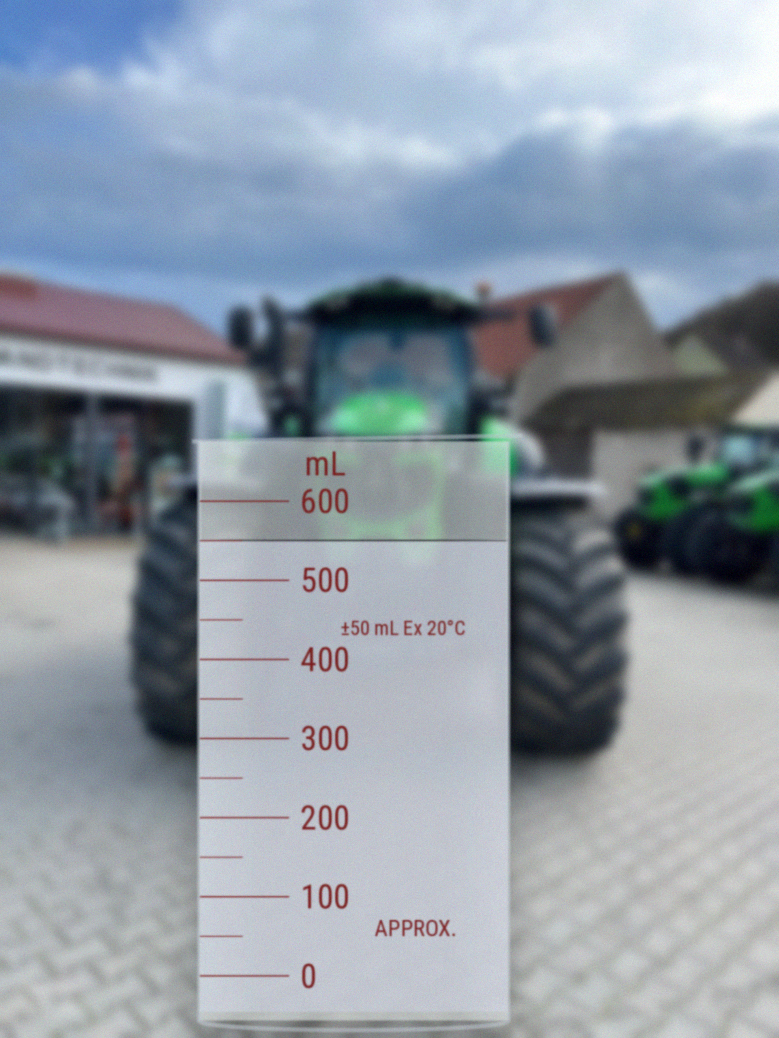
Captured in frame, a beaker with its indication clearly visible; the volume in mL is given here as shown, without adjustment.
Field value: 550 mL
